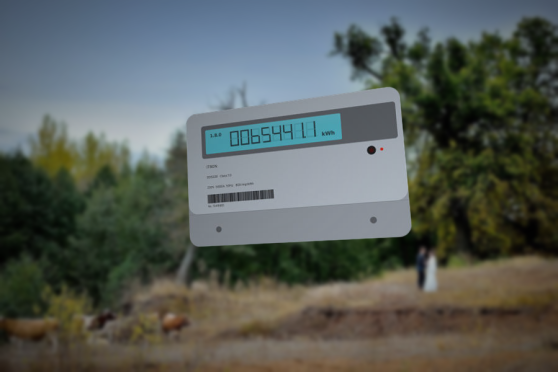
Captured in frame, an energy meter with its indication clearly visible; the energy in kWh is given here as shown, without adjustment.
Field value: 65441.1 kWh
